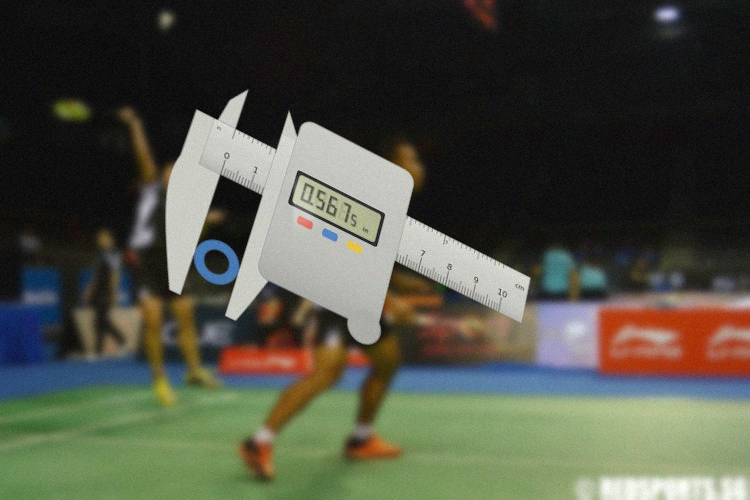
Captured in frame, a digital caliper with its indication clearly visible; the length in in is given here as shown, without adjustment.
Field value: 0.5675 in
